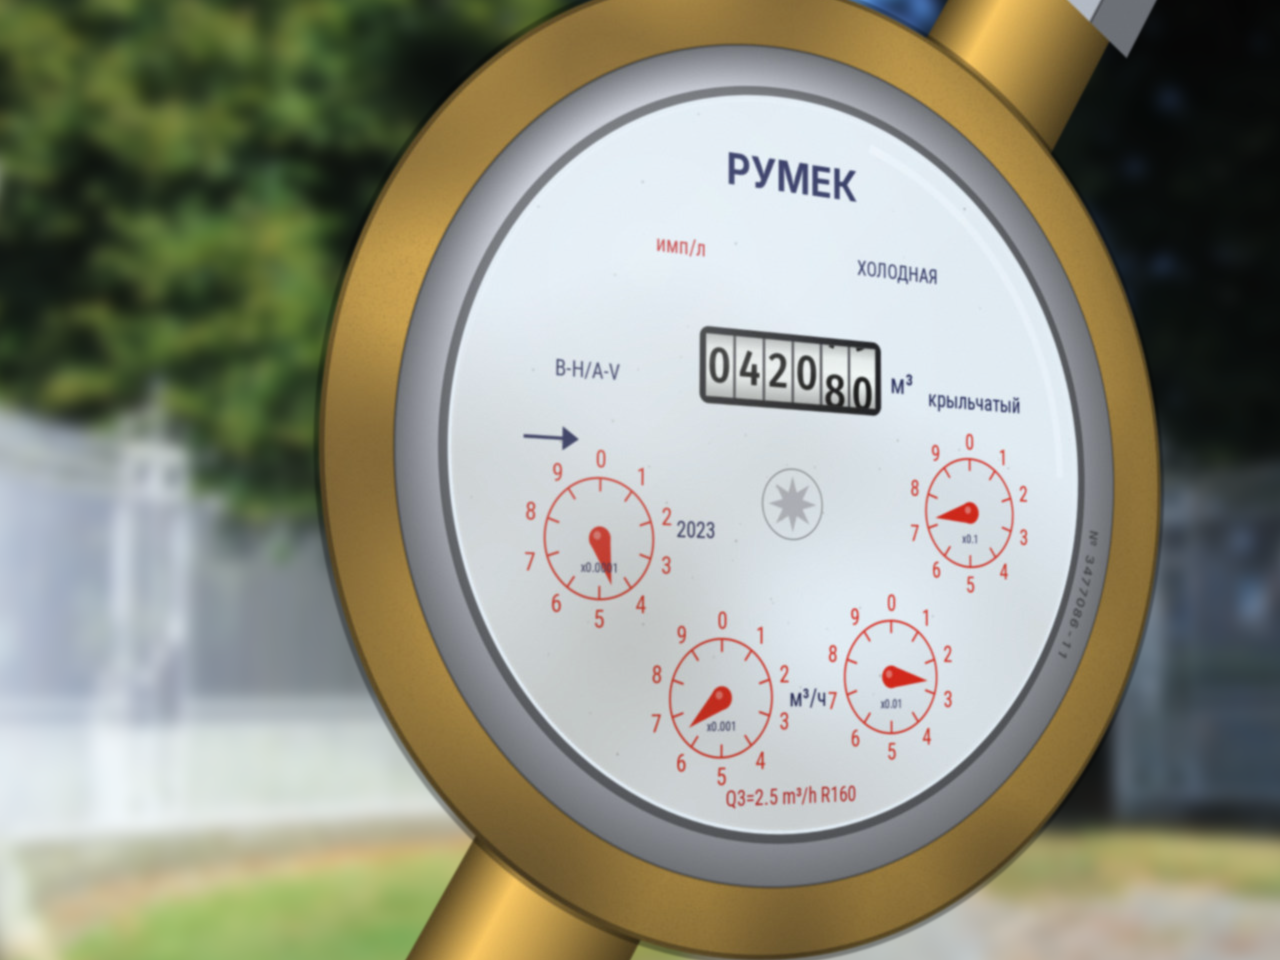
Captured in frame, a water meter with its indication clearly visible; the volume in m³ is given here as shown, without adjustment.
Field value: 42079.7264 m³
